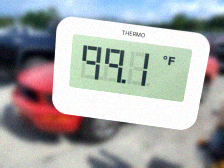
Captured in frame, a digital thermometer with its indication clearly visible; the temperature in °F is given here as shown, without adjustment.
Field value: 99.1 °F
